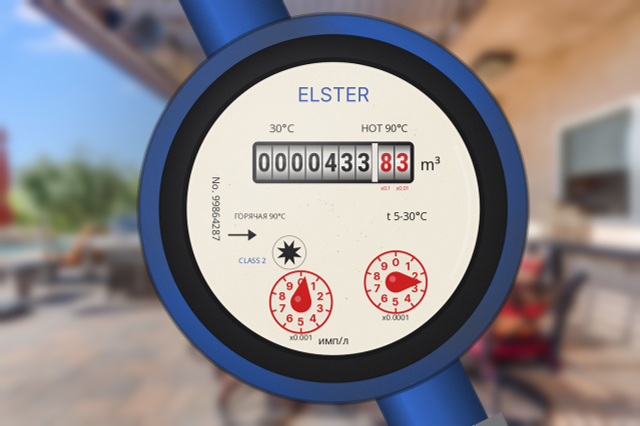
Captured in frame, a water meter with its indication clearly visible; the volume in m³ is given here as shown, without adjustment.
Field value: 433.8302 m³
